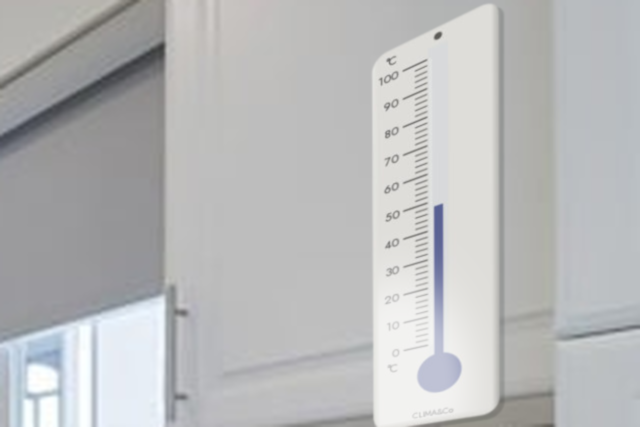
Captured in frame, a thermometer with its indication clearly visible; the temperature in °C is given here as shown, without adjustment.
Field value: 48 °C
